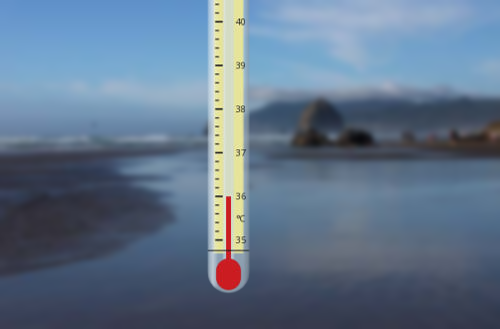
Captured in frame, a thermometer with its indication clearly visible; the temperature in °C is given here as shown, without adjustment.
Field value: 36 °C
